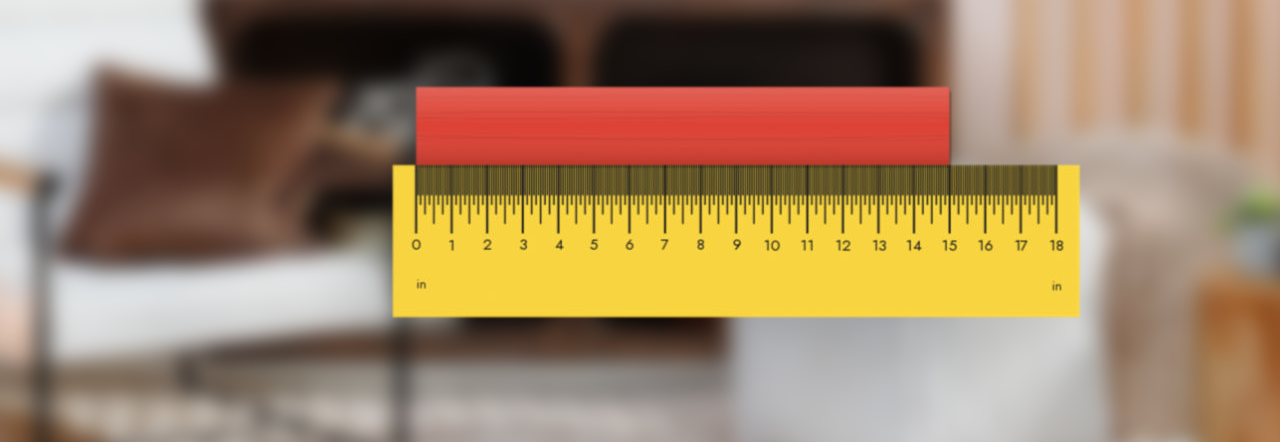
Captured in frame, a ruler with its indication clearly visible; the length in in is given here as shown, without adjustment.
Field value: 15 in
